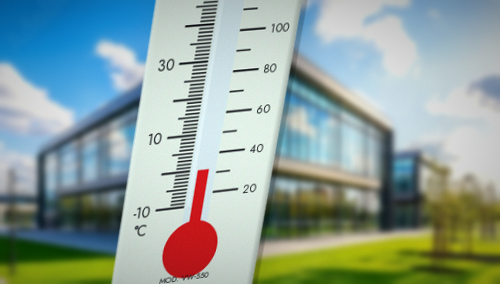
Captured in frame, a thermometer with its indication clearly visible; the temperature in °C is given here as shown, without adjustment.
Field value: 0 °C
